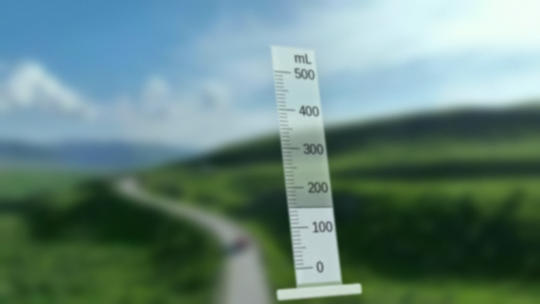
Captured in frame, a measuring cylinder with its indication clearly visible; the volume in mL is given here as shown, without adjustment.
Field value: 150 mL
